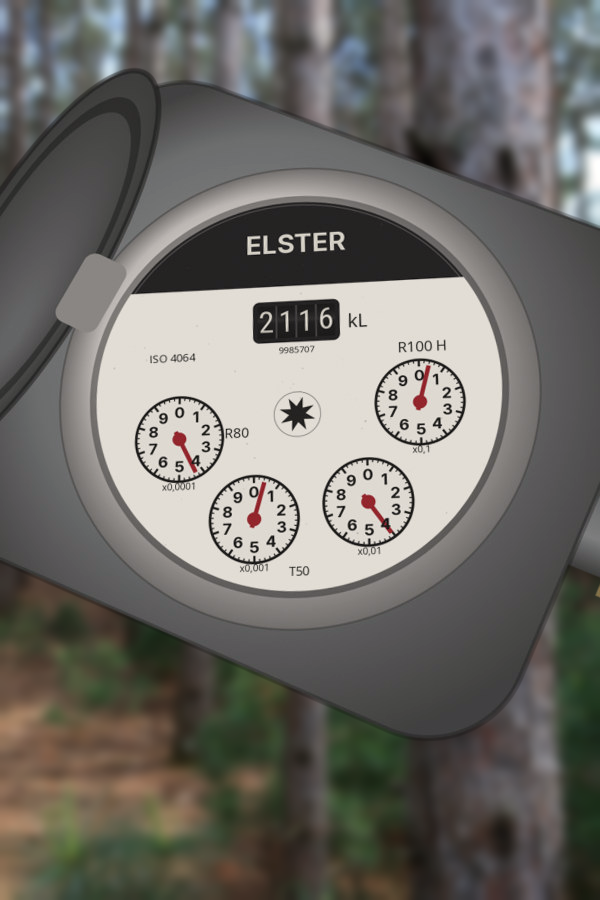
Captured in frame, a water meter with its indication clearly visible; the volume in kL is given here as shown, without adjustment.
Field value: 2116.0404 kL
